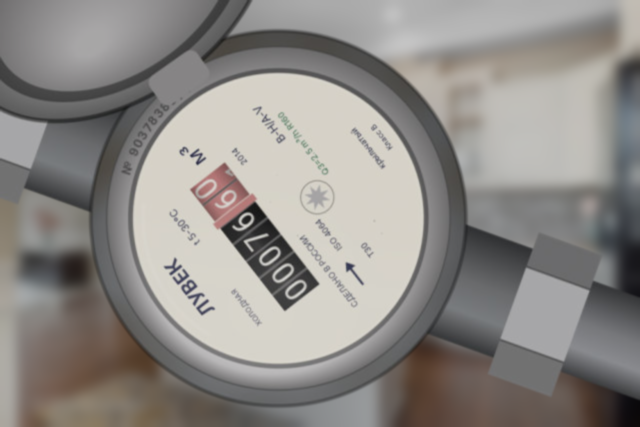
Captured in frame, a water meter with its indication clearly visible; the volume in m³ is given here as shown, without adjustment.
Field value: 76.60 m³
